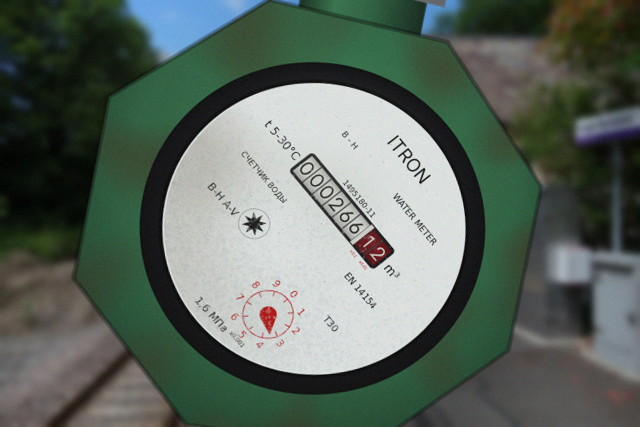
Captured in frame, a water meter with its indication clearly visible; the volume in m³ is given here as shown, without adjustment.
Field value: 266.123 m³
